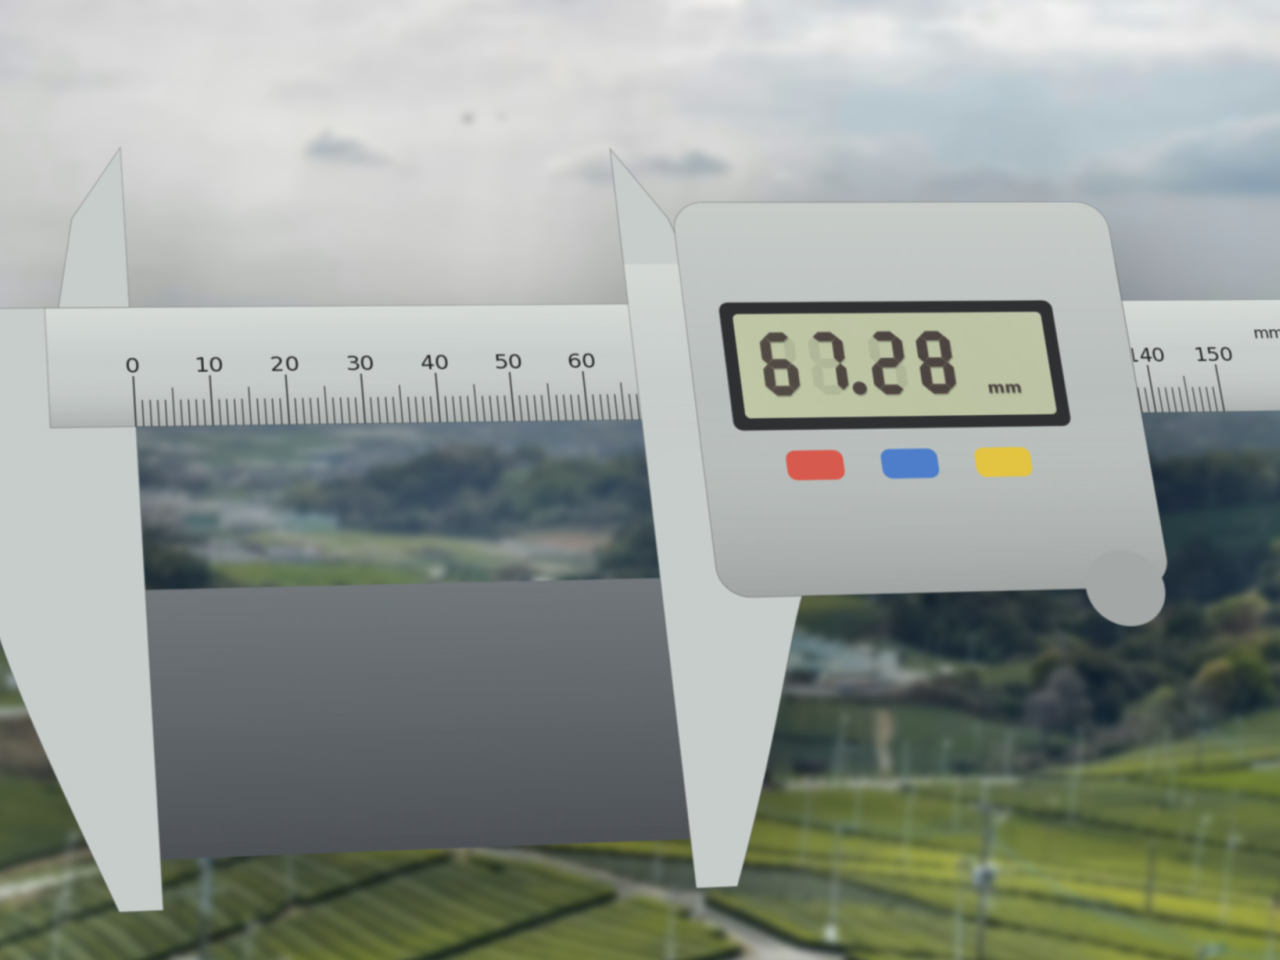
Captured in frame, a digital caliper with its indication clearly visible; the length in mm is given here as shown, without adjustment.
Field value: 67.28 mm
